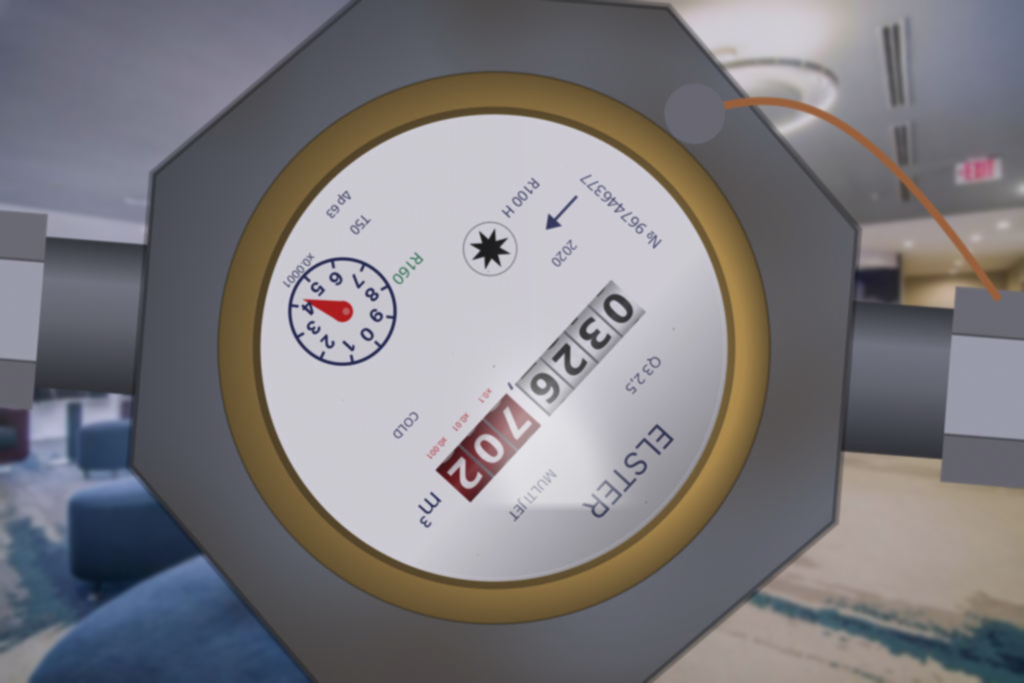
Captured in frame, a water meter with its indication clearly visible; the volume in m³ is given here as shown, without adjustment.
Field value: 326.7024 m³
